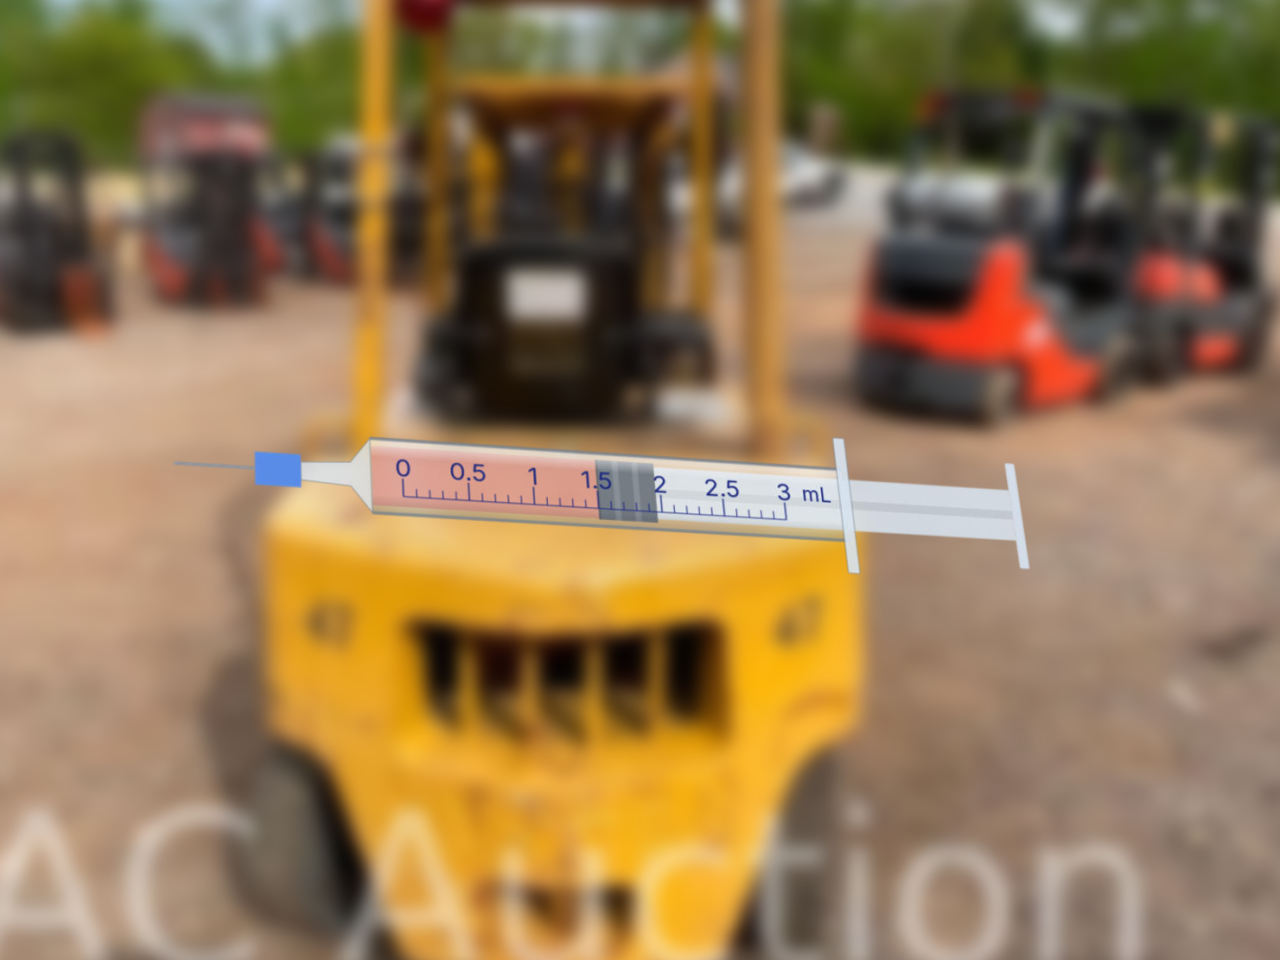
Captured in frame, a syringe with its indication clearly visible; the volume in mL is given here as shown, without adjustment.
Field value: 1.5 mL
